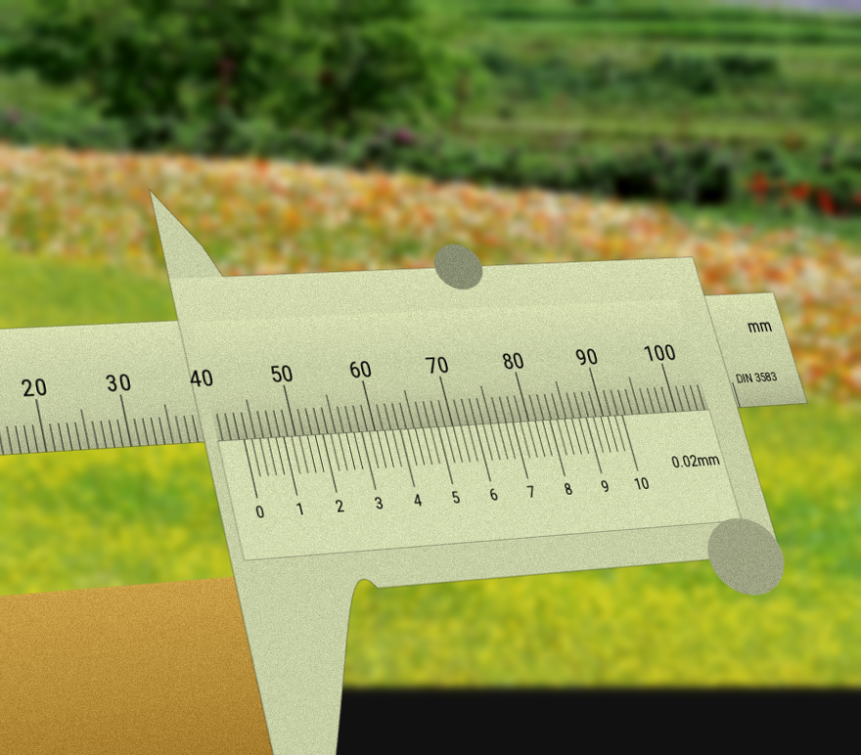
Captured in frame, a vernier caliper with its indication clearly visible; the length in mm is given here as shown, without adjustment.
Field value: 43.6 mm
